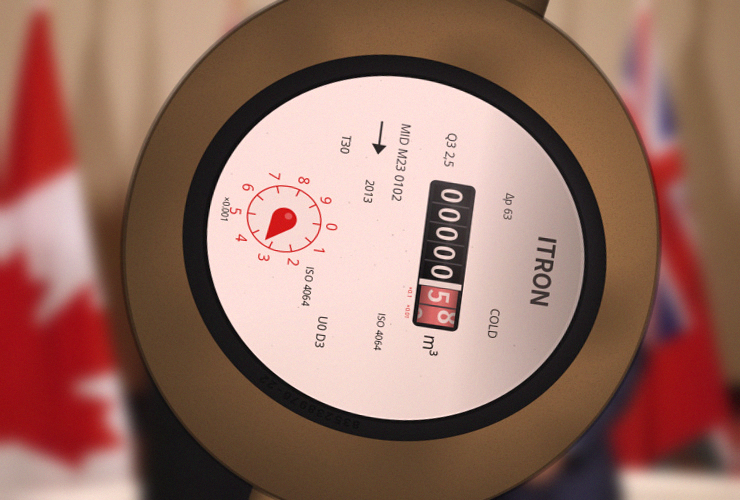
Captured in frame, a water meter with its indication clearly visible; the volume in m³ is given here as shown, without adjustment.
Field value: 0.583 m³
